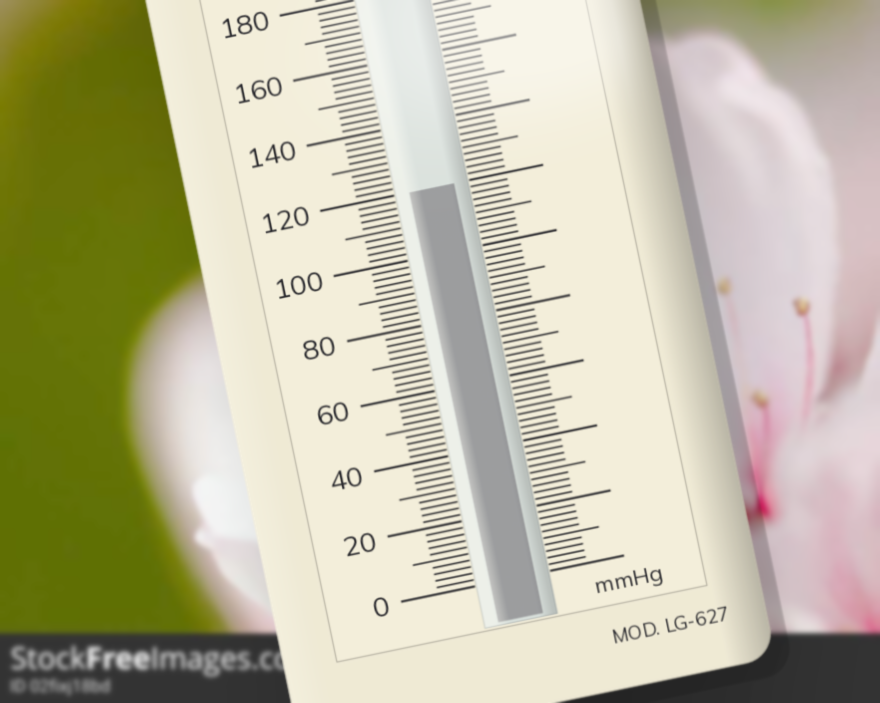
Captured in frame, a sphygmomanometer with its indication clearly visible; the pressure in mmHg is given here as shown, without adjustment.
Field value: 120 mmHg
